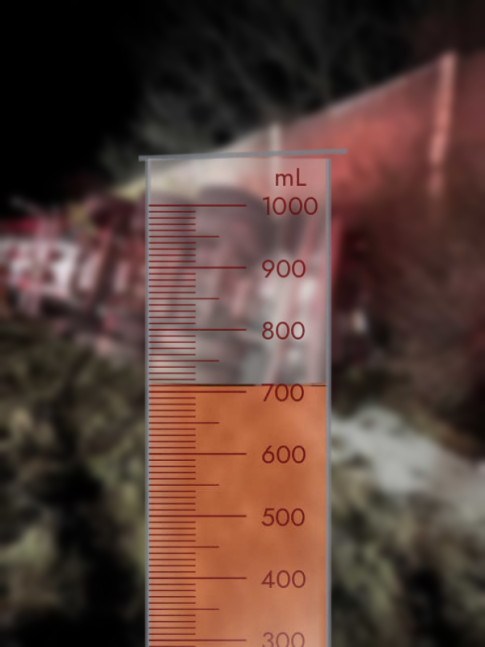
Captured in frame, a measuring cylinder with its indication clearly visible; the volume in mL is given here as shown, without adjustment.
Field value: 710 mL
